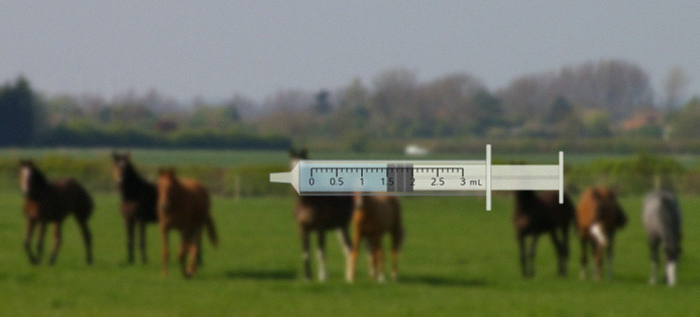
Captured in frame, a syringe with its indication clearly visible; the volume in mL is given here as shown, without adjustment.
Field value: 1.5 mL
